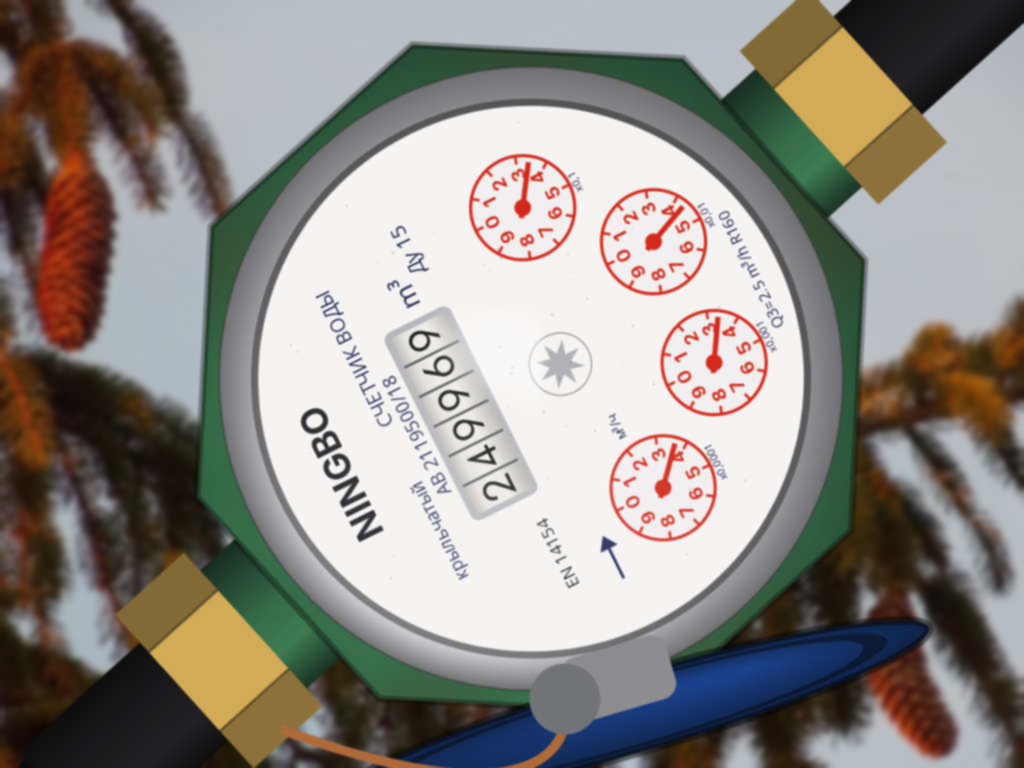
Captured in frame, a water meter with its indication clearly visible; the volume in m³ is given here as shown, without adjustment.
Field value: 249969.3433 m³
